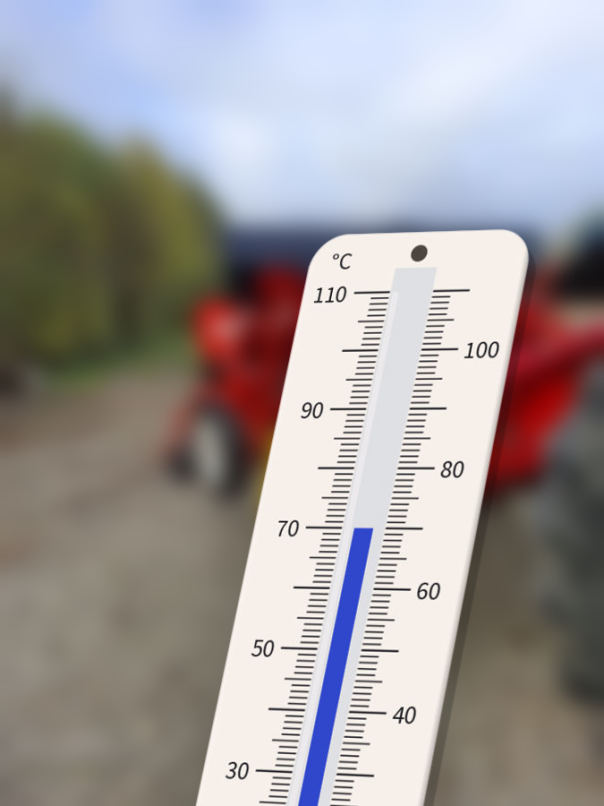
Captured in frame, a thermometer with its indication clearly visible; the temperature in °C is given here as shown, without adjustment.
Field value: 70 °C
